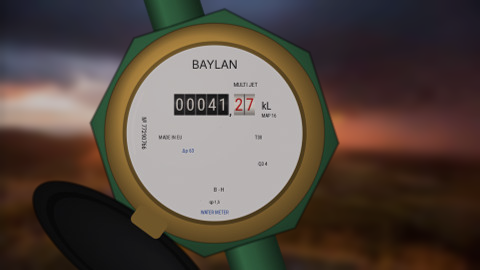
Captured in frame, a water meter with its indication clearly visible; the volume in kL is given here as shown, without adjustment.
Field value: 41.27 kL
